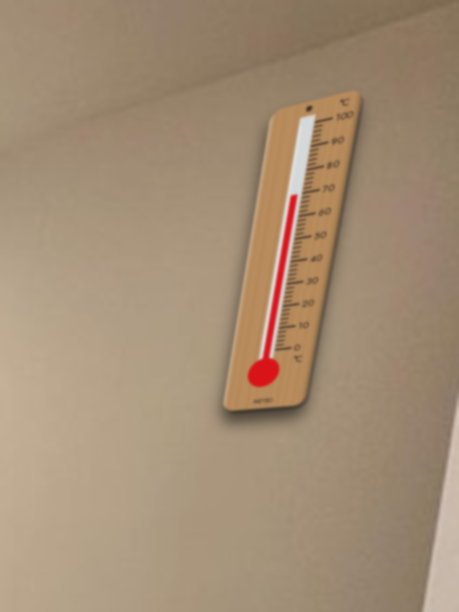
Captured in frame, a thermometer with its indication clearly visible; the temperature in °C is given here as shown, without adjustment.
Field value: 70 °C
